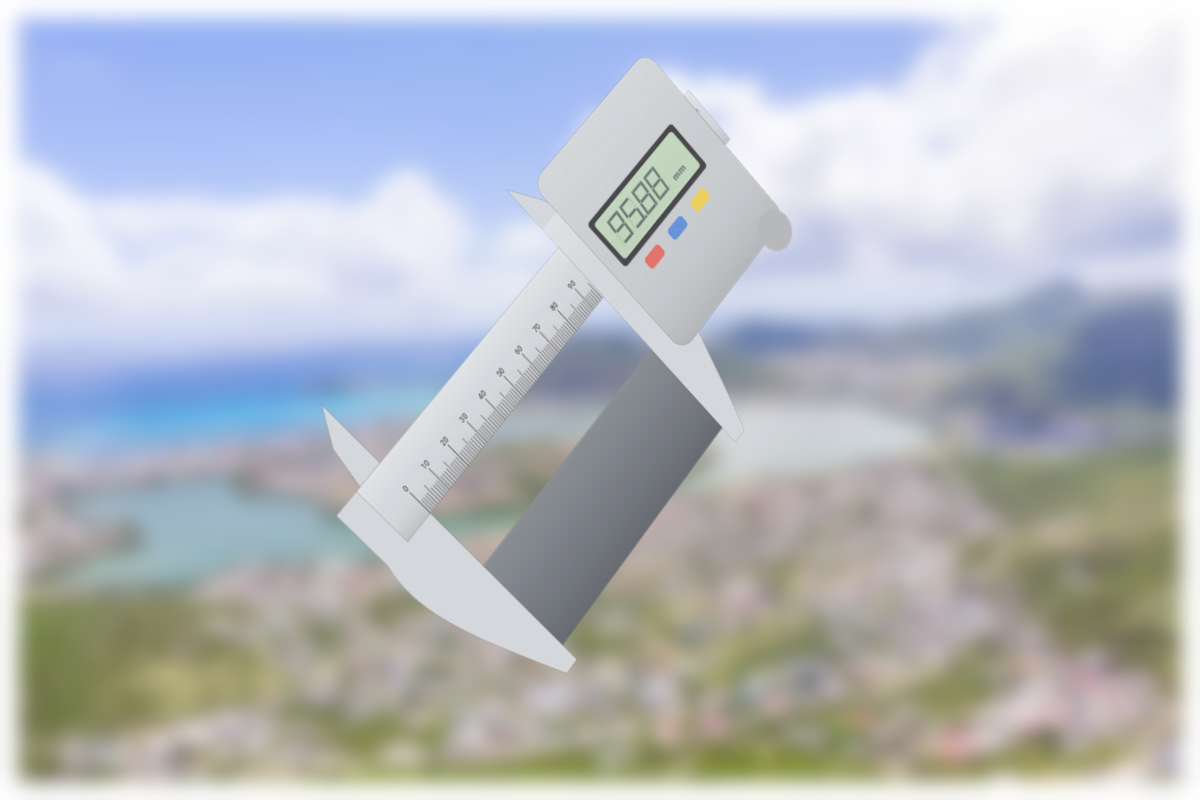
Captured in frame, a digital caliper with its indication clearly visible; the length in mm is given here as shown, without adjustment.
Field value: 95.88 mm
